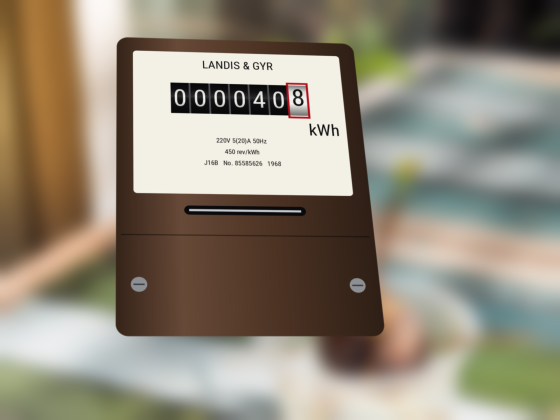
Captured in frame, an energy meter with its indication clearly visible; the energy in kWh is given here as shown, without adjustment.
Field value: 40.8 kWh
